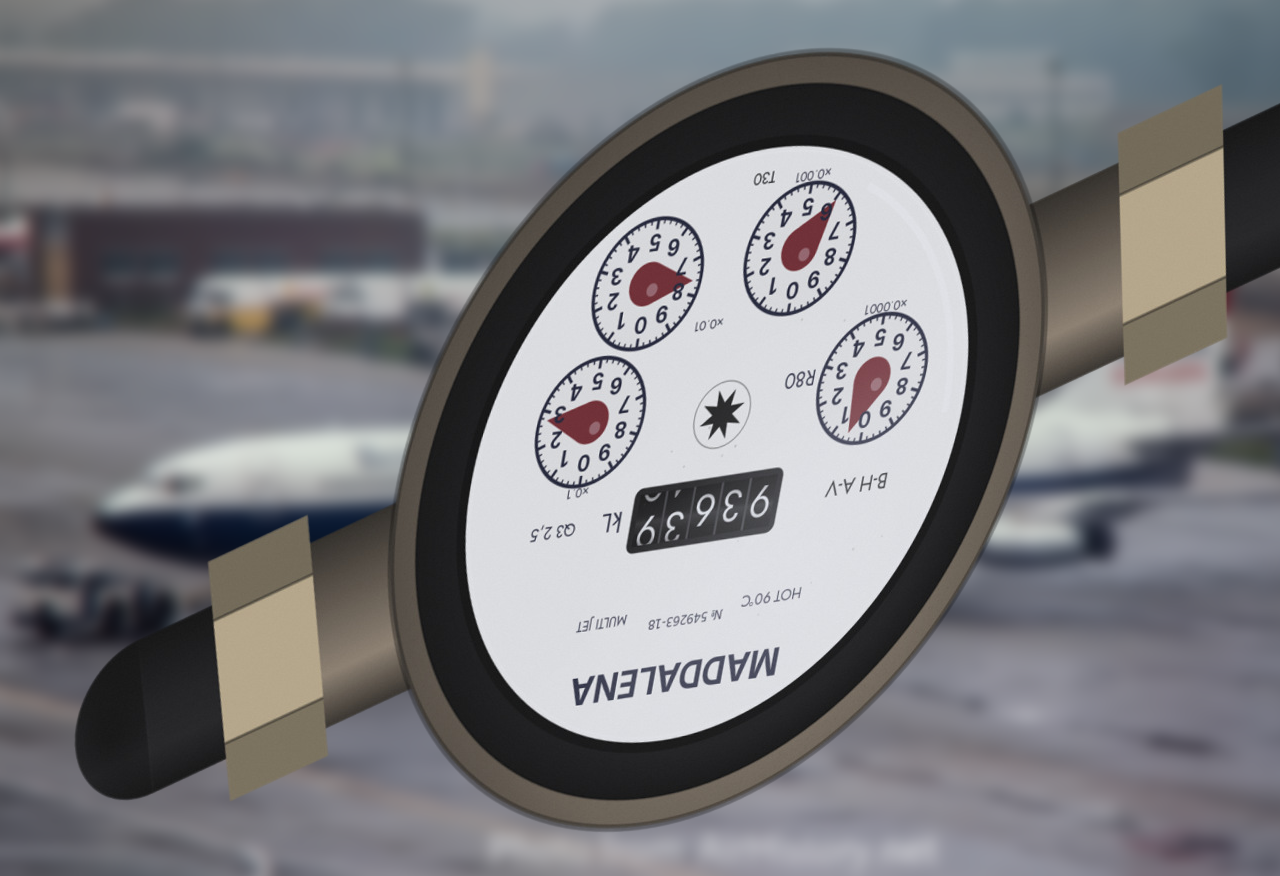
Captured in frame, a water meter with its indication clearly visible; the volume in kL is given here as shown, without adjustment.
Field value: 93639.2760 kL
